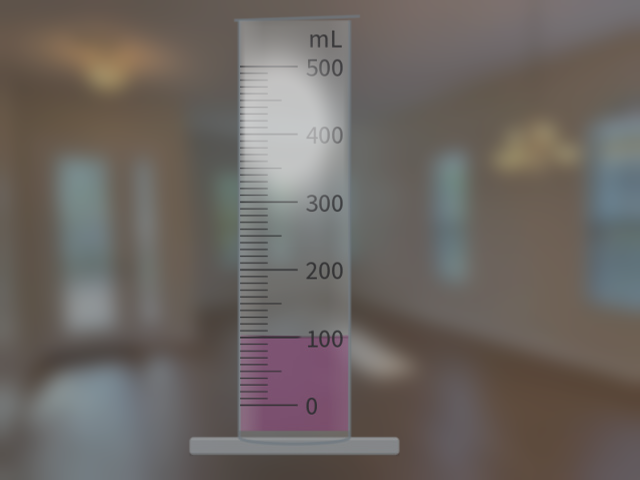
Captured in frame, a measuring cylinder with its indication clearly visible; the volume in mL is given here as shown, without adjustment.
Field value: 100 mL
